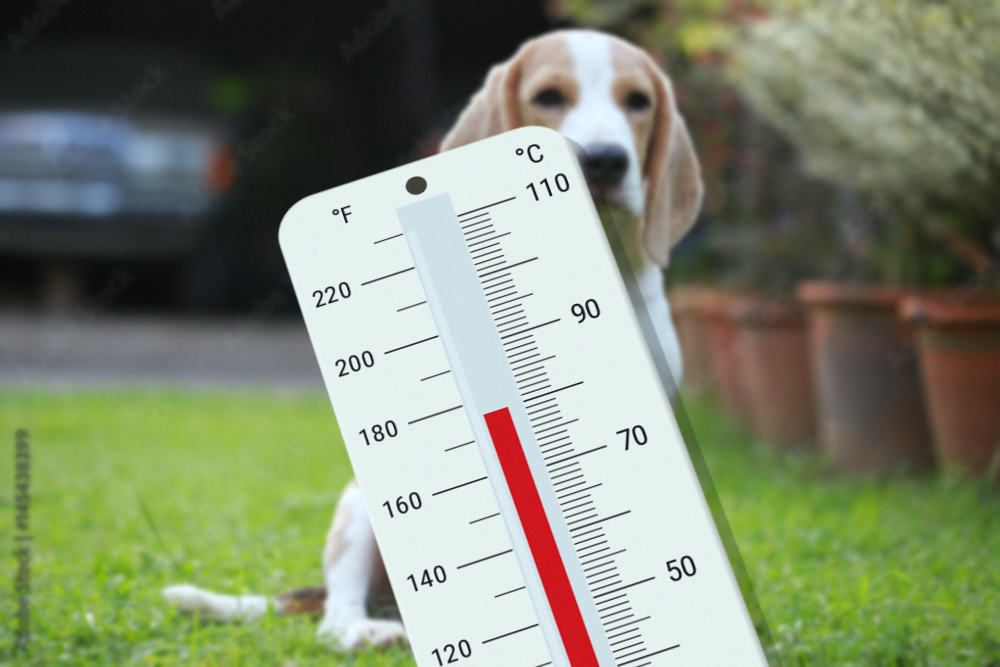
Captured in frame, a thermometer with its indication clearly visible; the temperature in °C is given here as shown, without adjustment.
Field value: 80 °C
